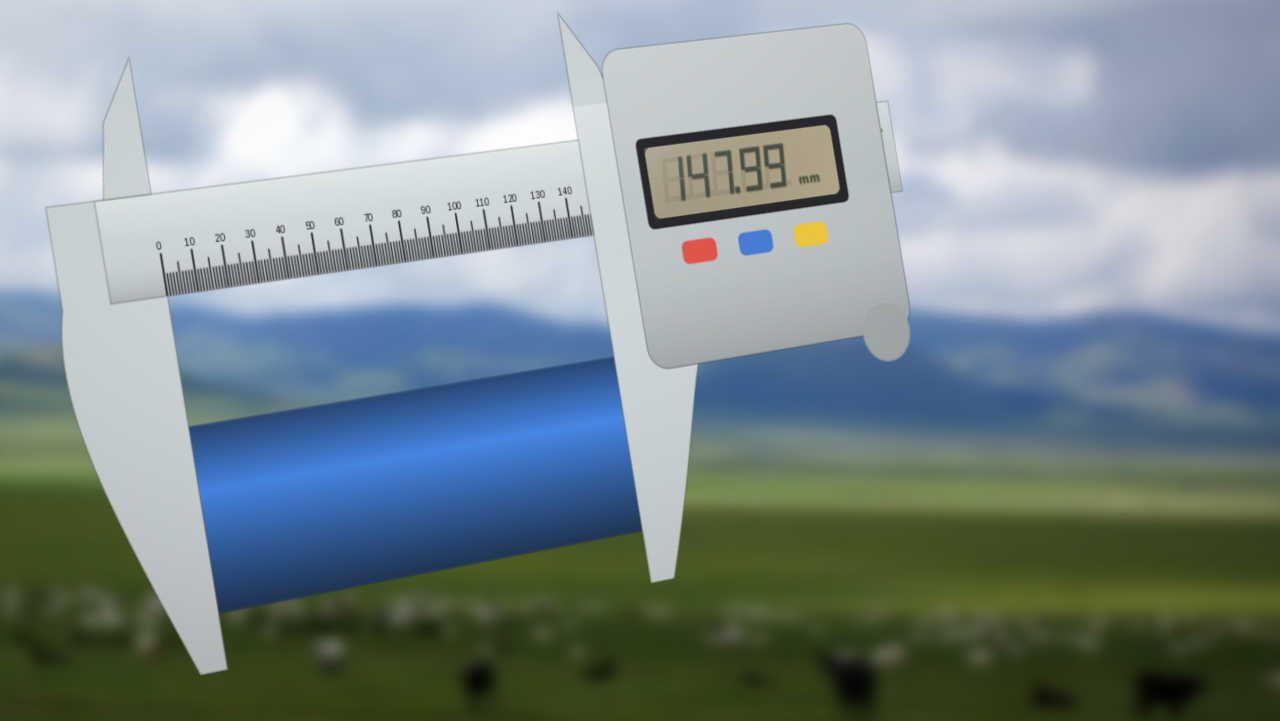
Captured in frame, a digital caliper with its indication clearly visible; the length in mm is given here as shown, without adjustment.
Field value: 147.99 mm
